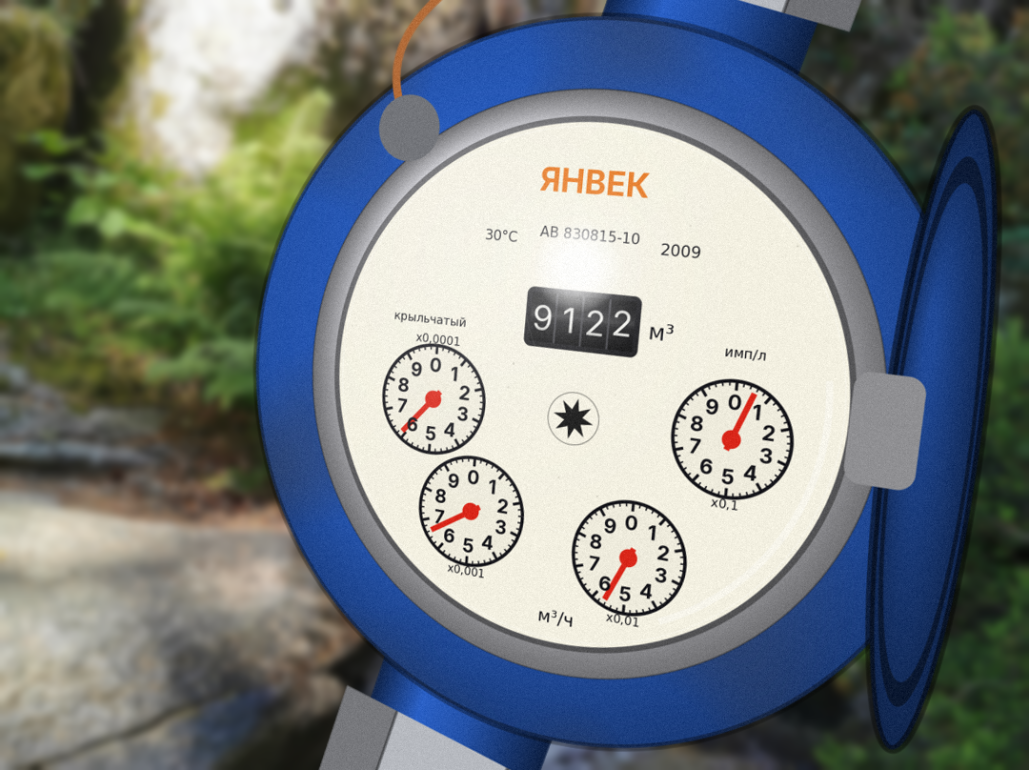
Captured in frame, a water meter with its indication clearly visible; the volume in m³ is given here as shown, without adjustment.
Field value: 9122.0566 m³
